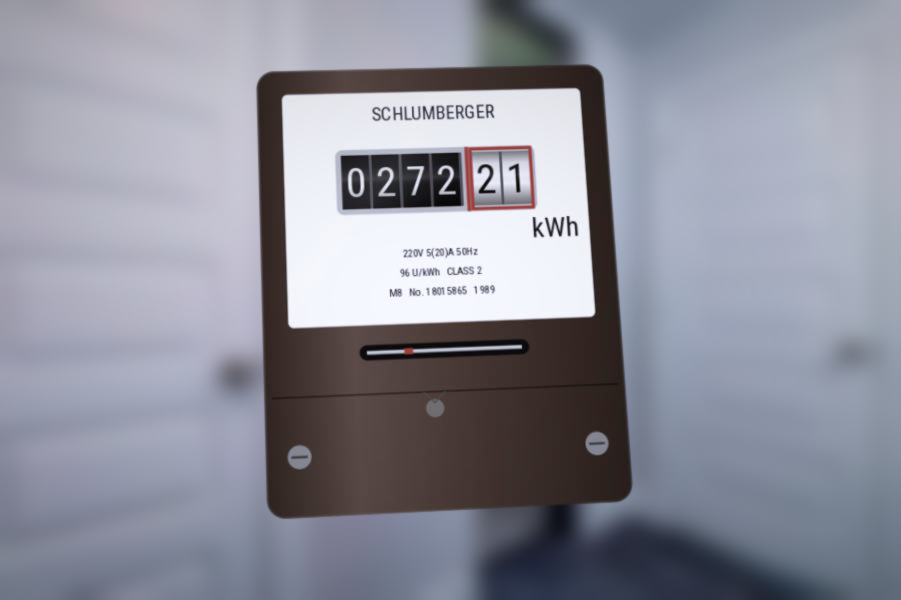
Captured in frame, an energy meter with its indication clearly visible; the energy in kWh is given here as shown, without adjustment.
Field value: 272.21 kWh
